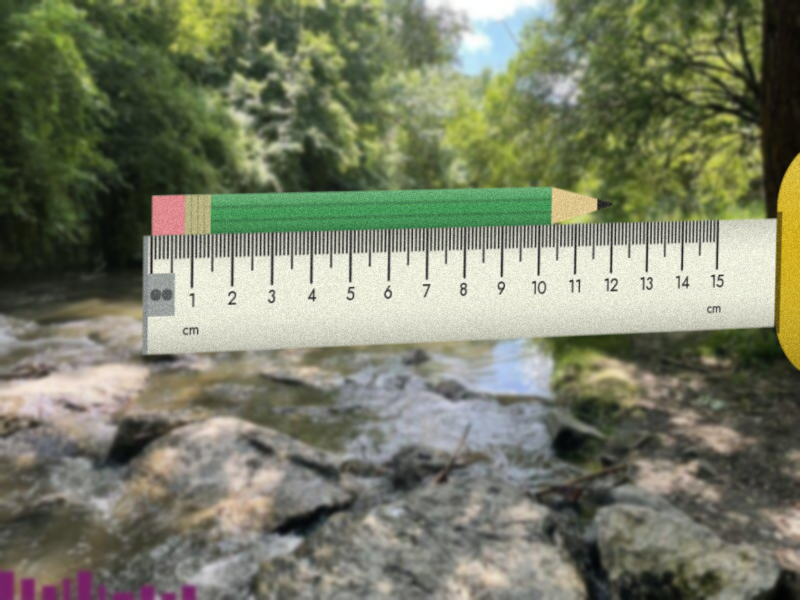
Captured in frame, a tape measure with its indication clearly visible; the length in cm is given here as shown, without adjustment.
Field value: 12 cm
